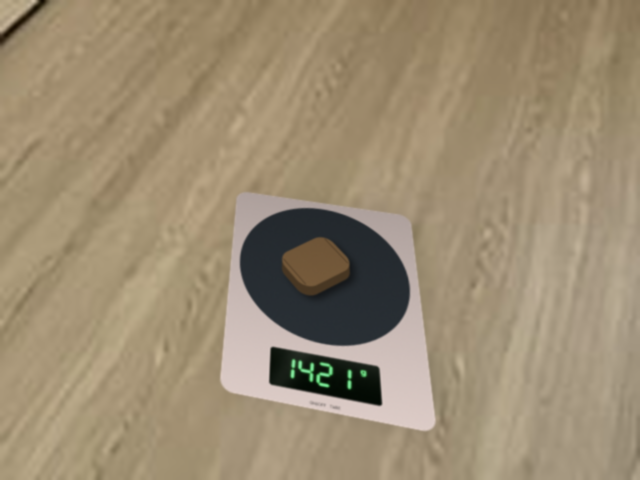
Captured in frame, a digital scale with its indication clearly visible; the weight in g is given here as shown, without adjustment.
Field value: 1421 g
